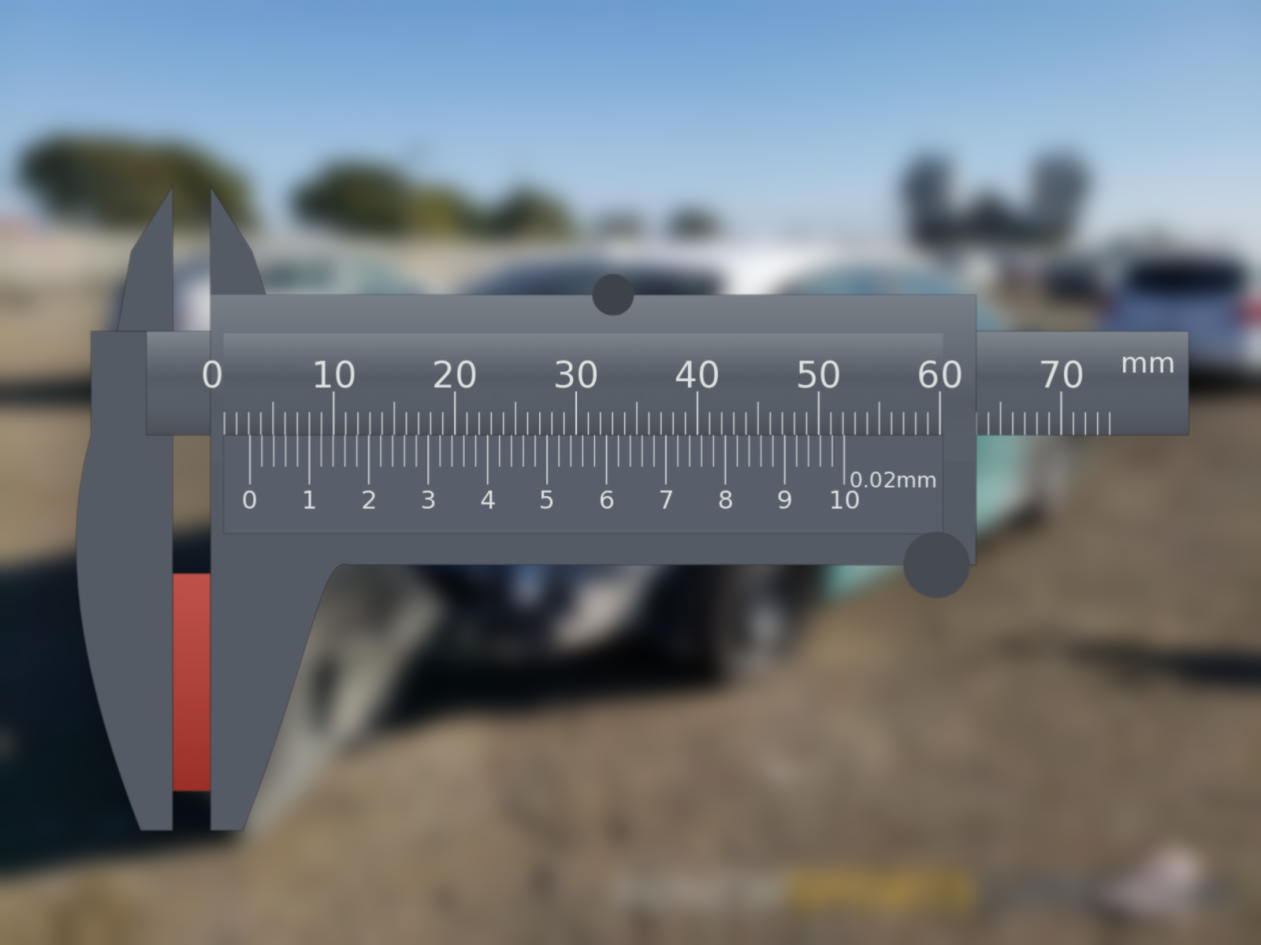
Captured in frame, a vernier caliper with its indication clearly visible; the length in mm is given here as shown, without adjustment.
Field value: 3.1 mm
